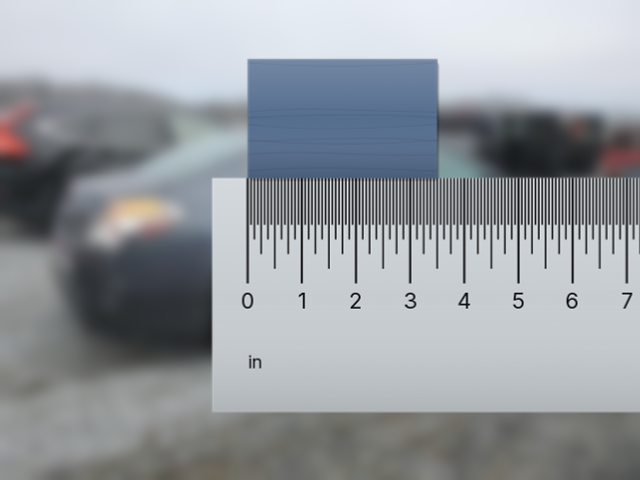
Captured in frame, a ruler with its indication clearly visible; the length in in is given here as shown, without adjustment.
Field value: 3.5 in
